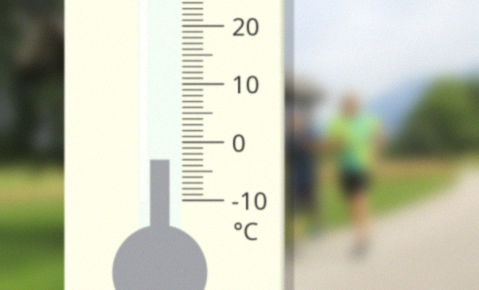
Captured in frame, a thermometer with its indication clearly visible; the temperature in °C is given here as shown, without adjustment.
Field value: -3 °C
